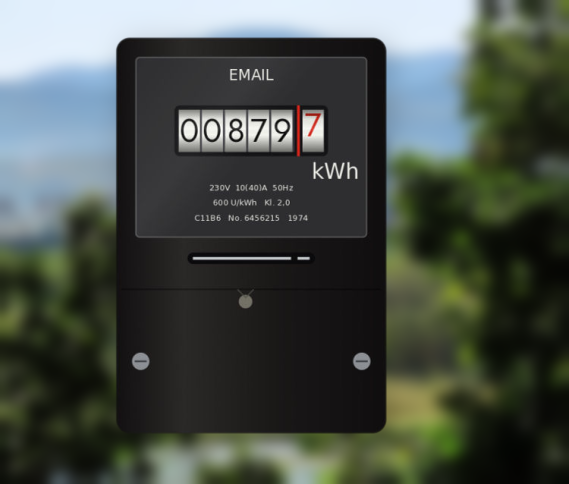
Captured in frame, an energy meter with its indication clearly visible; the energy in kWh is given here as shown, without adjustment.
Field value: 879.7 kWh
